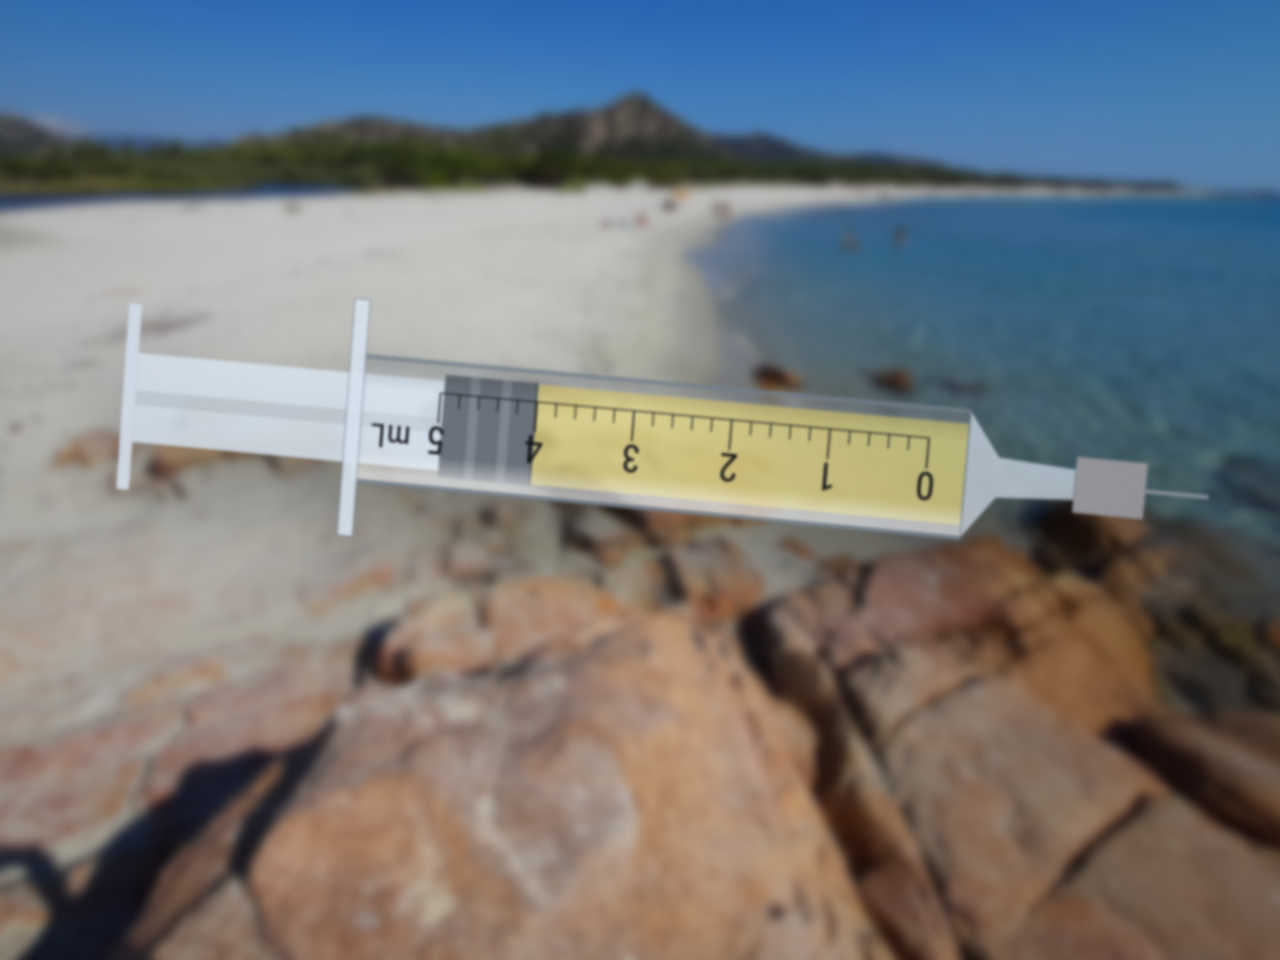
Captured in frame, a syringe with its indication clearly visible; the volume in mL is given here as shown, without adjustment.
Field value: 4 mL
